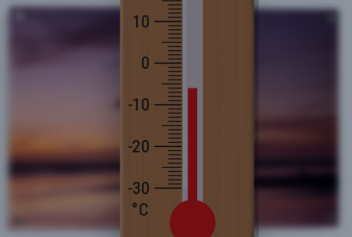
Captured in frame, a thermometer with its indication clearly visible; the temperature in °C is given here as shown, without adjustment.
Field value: -6 °C
